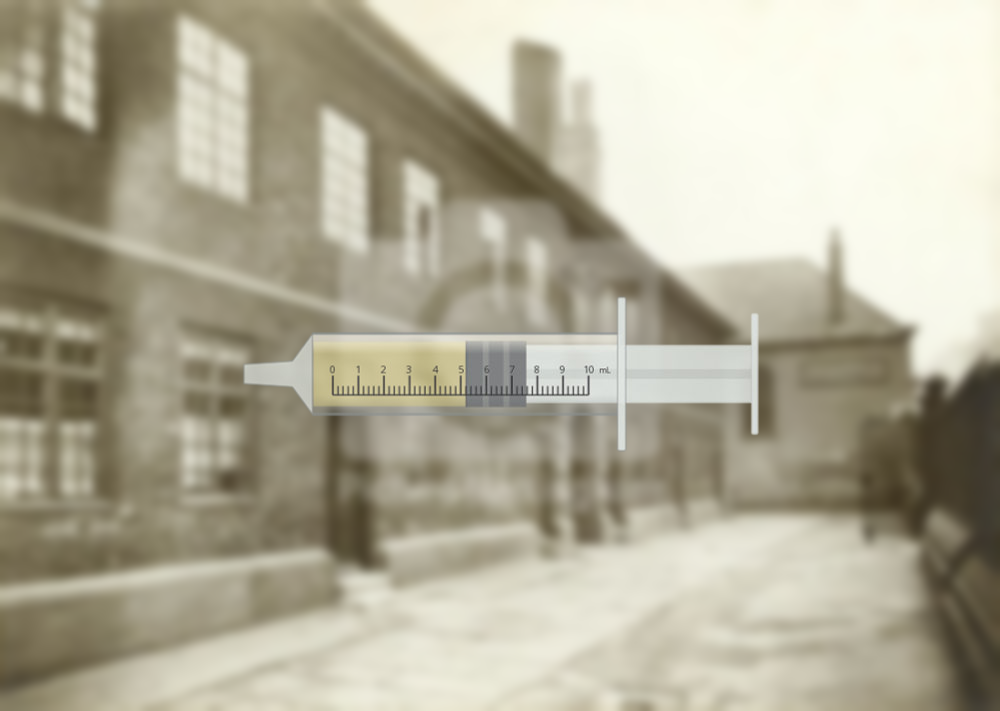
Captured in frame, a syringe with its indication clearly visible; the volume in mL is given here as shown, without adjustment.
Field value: 5.2 mL
